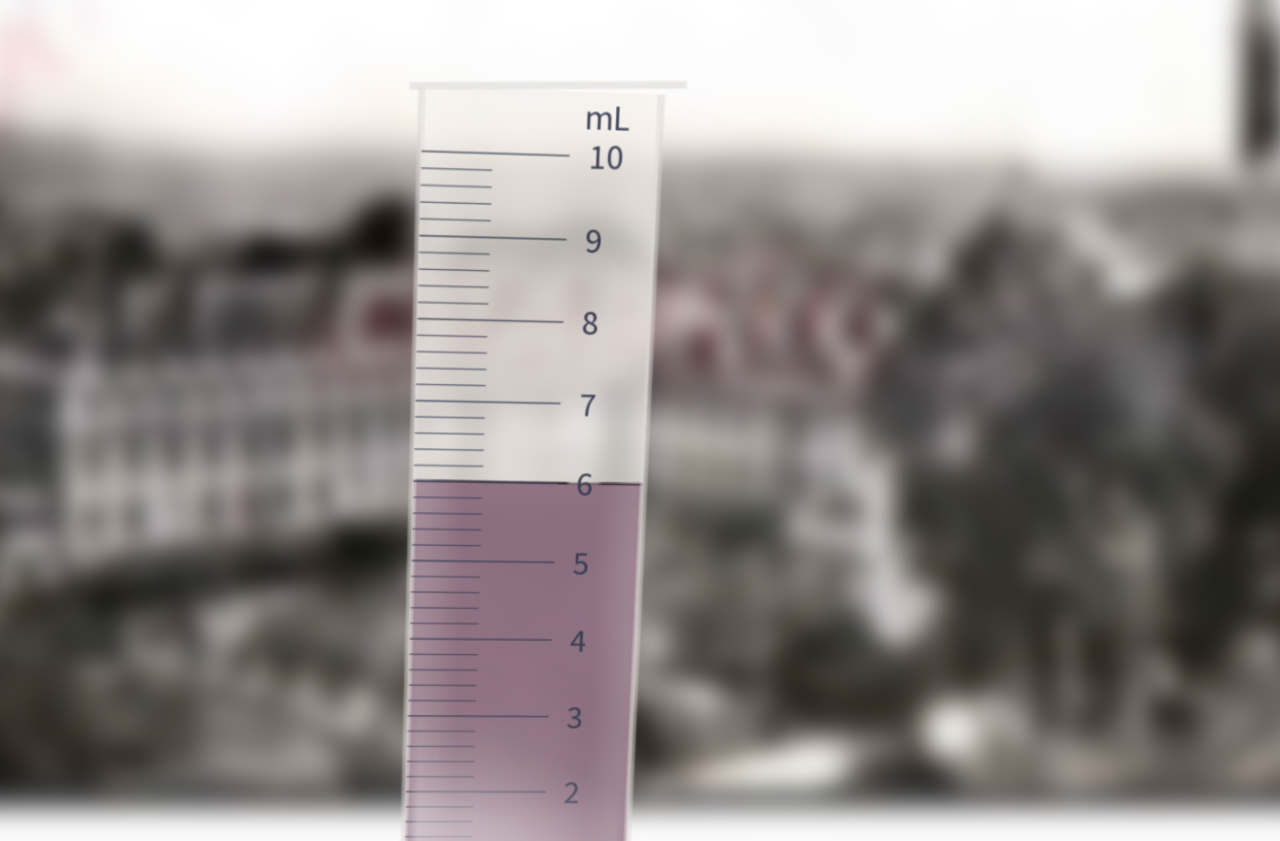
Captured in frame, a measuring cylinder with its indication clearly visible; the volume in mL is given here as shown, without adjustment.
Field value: 6 mL
